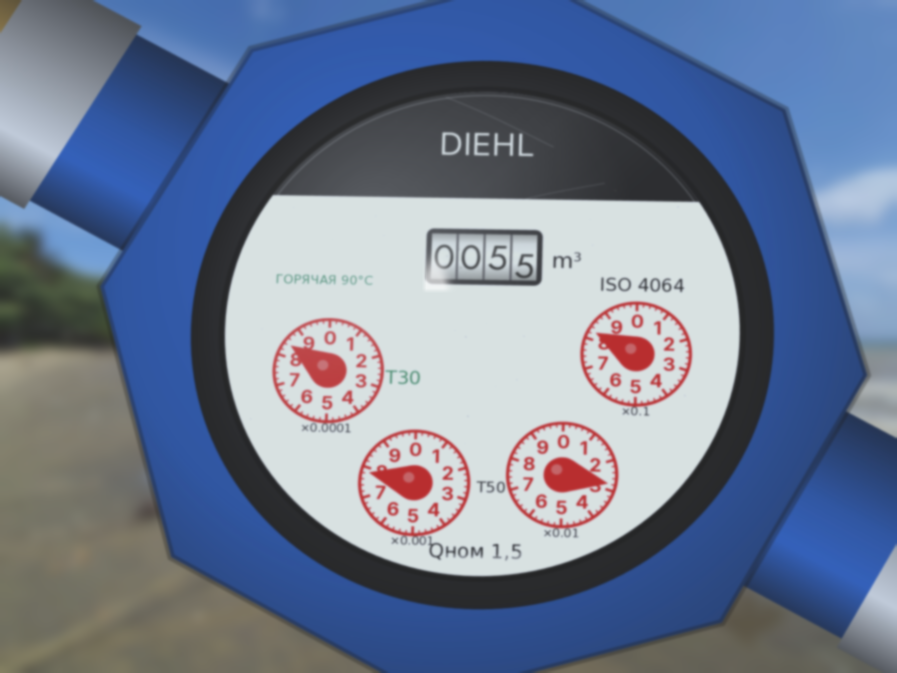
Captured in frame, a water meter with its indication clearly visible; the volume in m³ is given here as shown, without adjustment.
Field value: 54.8278 m³
